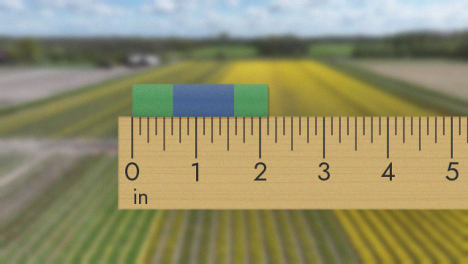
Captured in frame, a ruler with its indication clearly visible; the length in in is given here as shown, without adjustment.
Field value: 2.125 in
